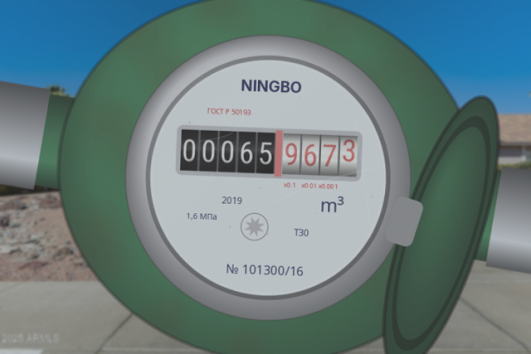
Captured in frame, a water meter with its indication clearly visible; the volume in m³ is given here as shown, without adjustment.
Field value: 65.9673 m³
